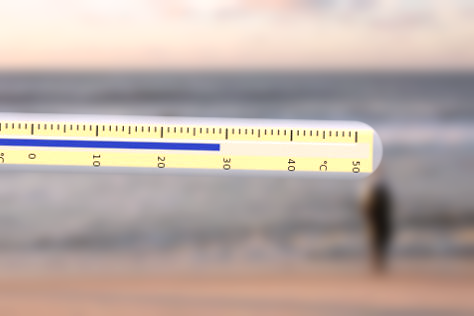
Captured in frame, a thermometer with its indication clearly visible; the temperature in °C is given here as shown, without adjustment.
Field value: 29 °C
